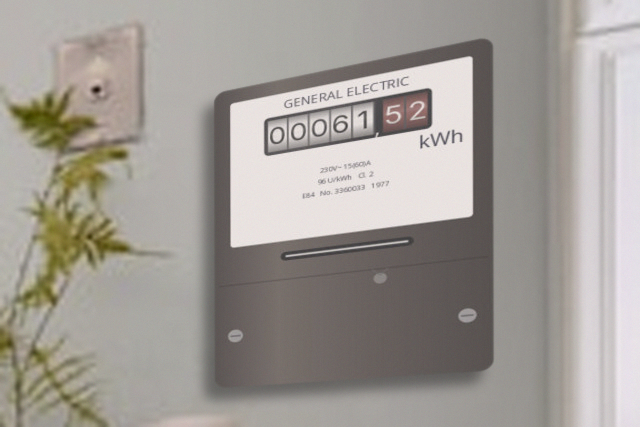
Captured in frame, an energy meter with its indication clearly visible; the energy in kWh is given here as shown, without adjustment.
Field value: 61.52 kWh
